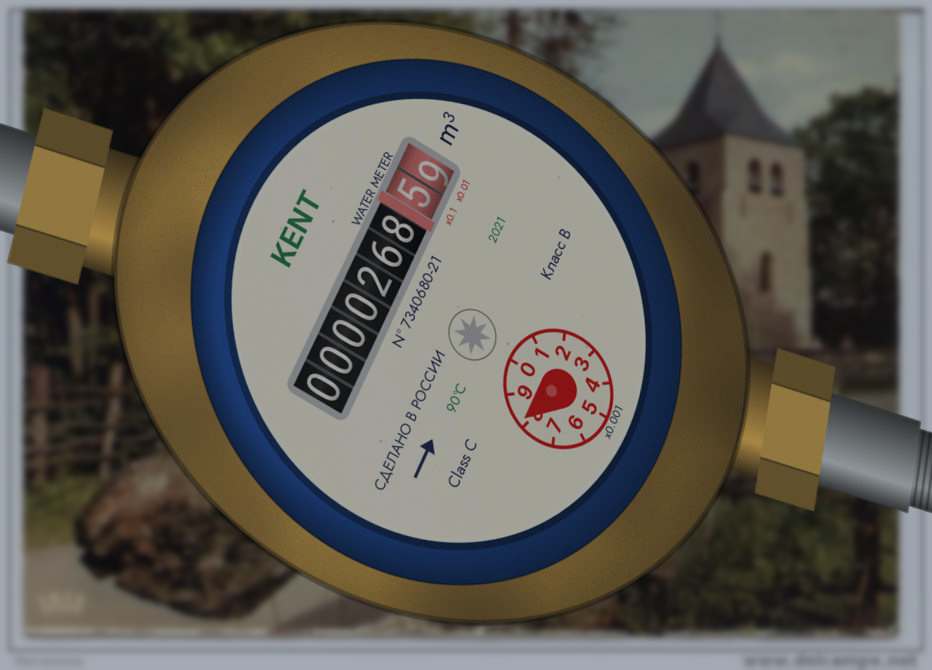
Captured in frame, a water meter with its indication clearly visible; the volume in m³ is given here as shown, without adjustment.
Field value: 268.588 m³
